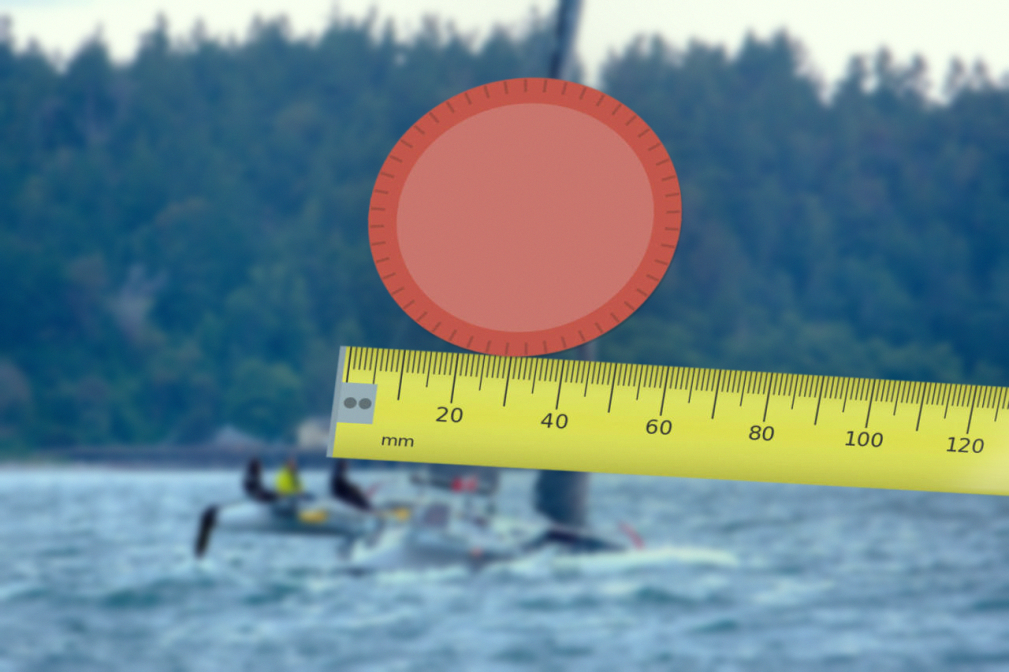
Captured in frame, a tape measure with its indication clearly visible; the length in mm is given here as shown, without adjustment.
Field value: 58 mm
